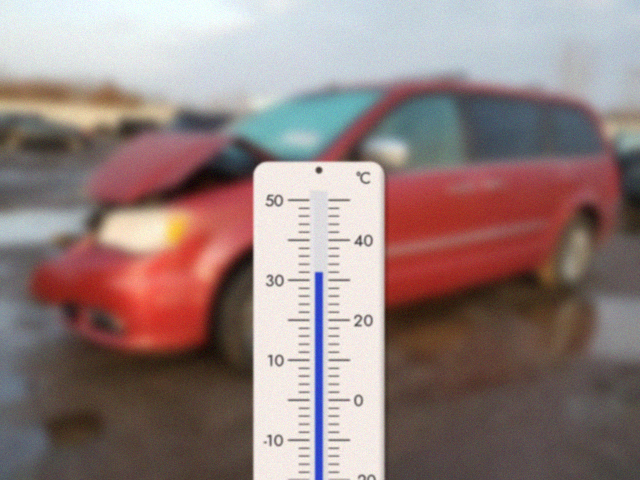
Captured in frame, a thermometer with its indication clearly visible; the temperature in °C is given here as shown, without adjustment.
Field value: 32 °C
